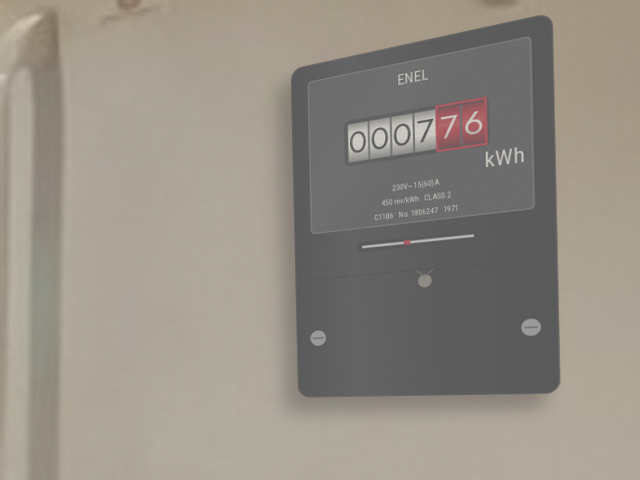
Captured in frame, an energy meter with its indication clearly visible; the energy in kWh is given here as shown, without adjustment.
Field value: 7.76 kWh
